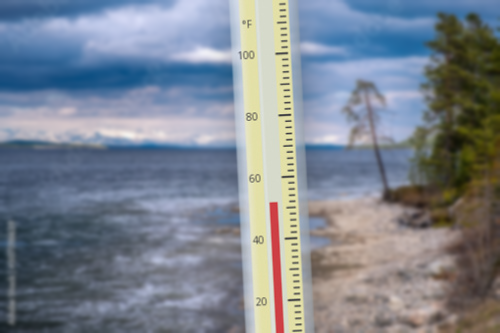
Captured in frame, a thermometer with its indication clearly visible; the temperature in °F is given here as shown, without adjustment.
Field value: 52 °F
